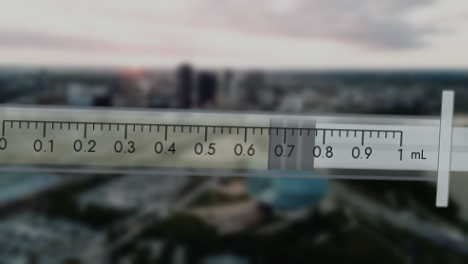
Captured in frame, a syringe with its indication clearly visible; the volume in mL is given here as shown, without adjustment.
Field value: 0.66 mL
